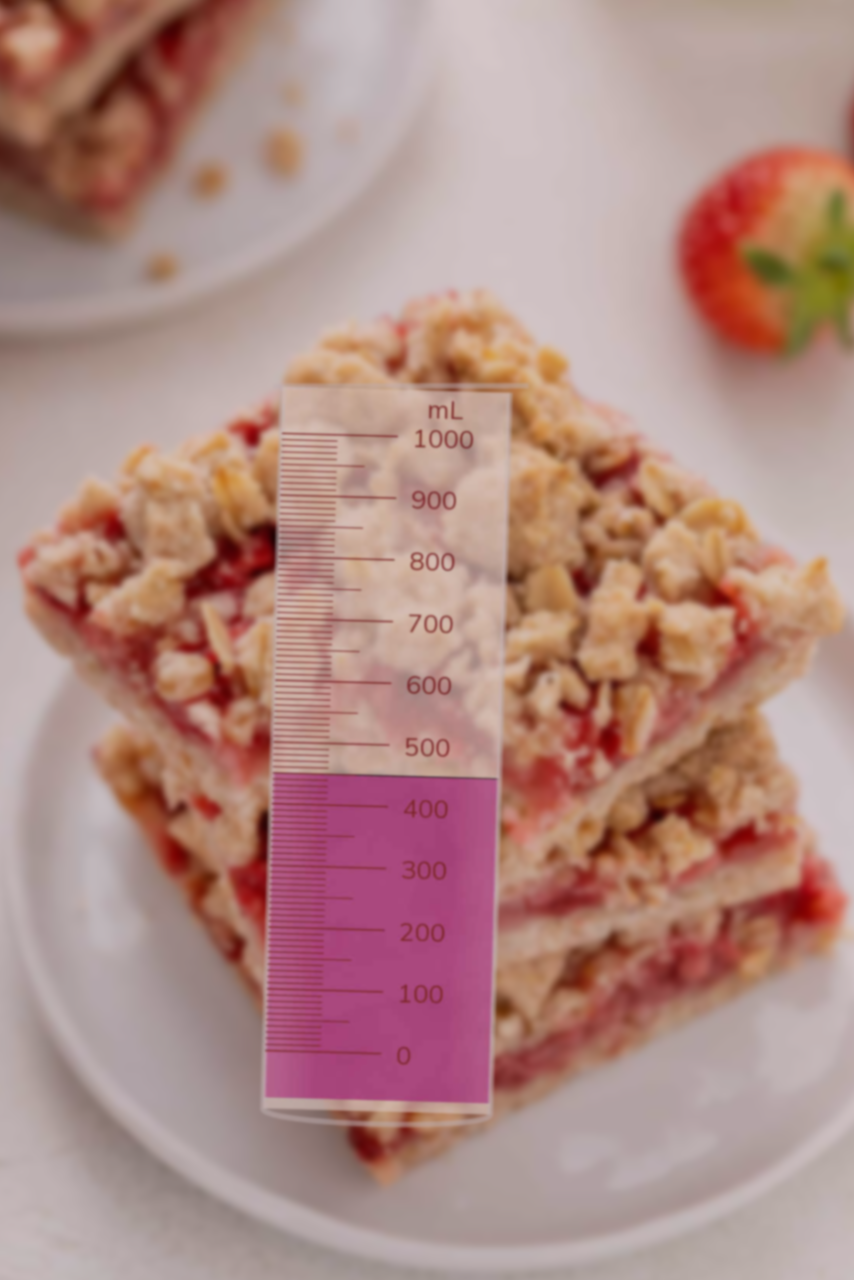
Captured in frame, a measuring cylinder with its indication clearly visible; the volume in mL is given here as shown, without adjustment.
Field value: 450 mL
